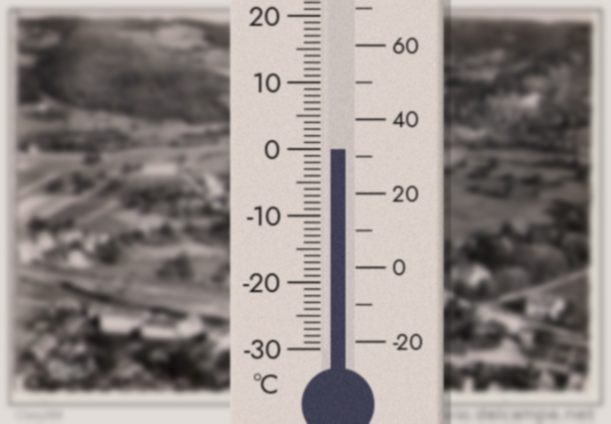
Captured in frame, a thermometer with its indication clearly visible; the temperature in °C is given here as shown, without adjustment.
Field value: 0 °C
